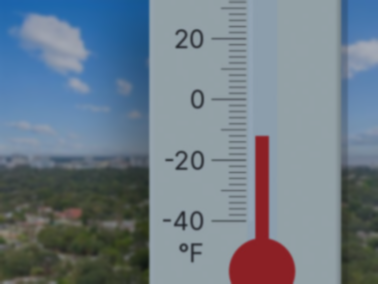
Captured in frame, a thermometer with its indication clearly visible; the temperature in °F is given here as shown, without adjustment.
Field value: -12 °F
